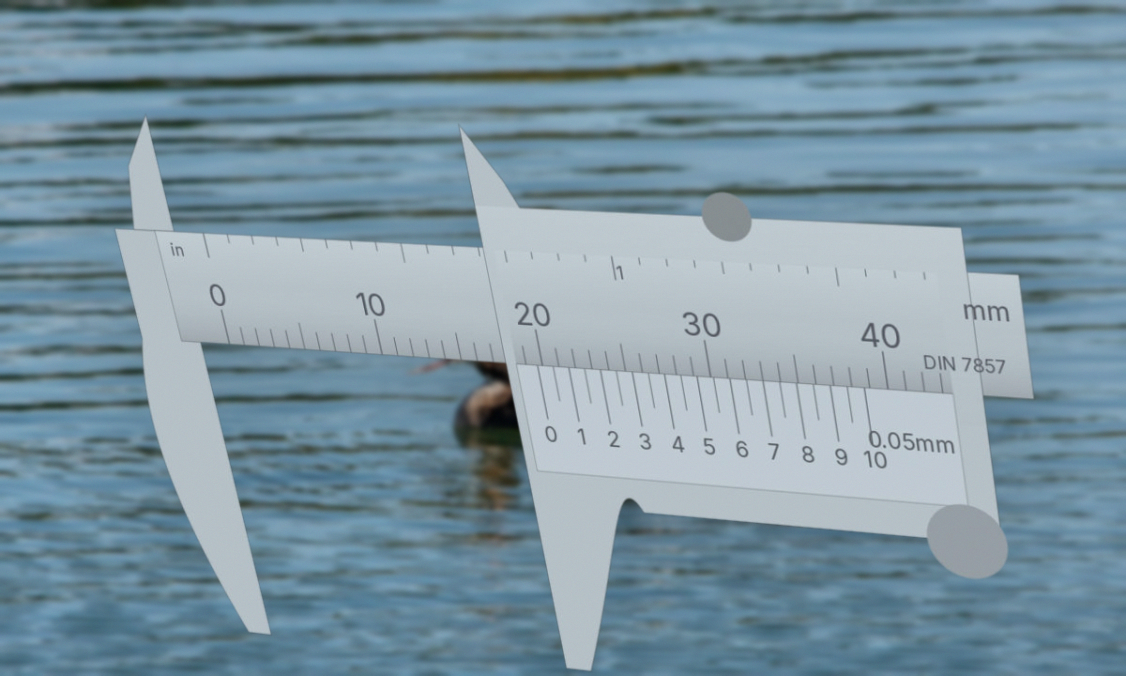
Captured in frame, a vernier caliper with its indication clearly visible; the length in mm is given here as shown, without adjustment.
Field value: 19.7 mm
